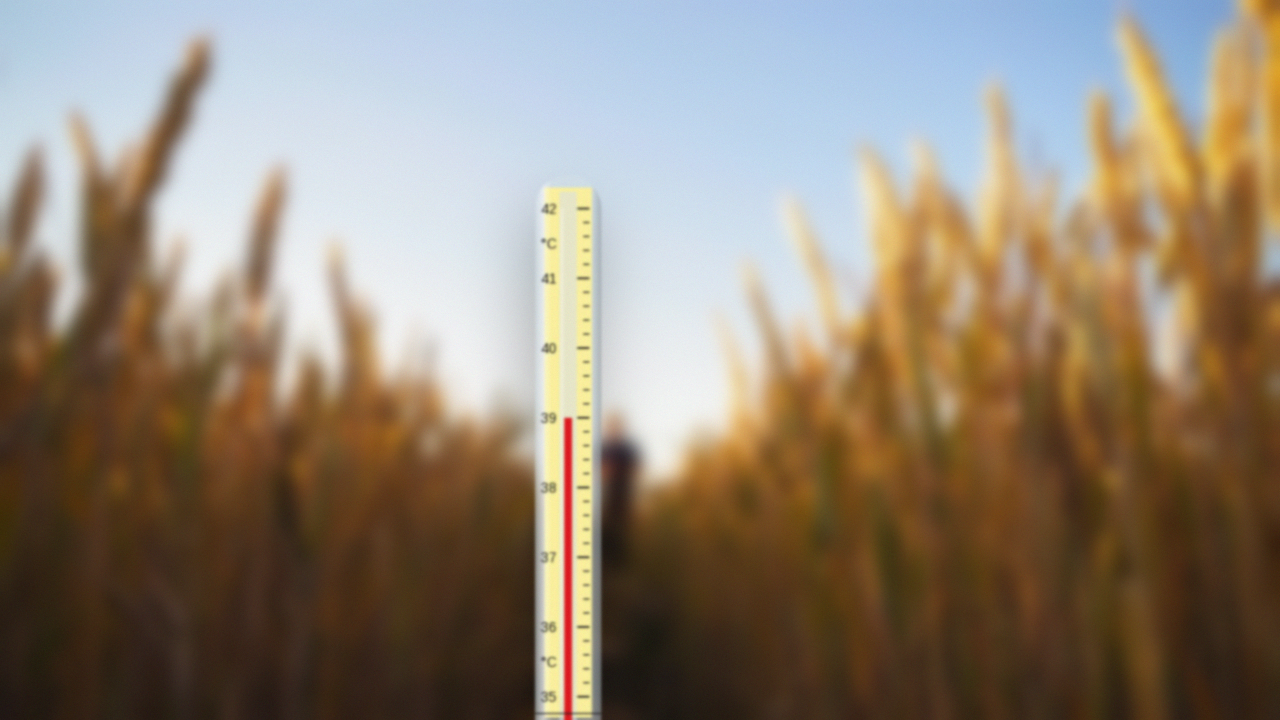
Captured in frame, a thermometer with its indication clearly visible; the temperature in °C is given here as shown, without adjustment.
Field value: 39 °C
